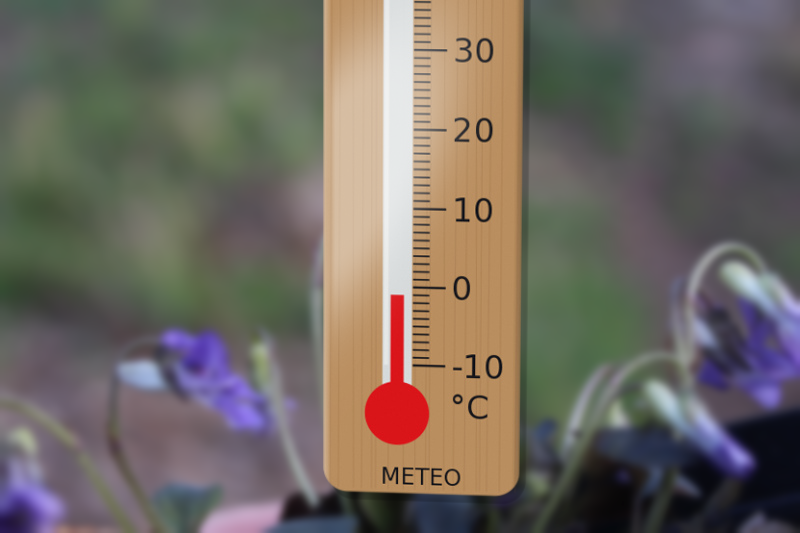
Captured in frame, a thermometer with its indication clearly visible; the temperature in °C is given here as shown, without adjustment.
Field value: -1 °C
